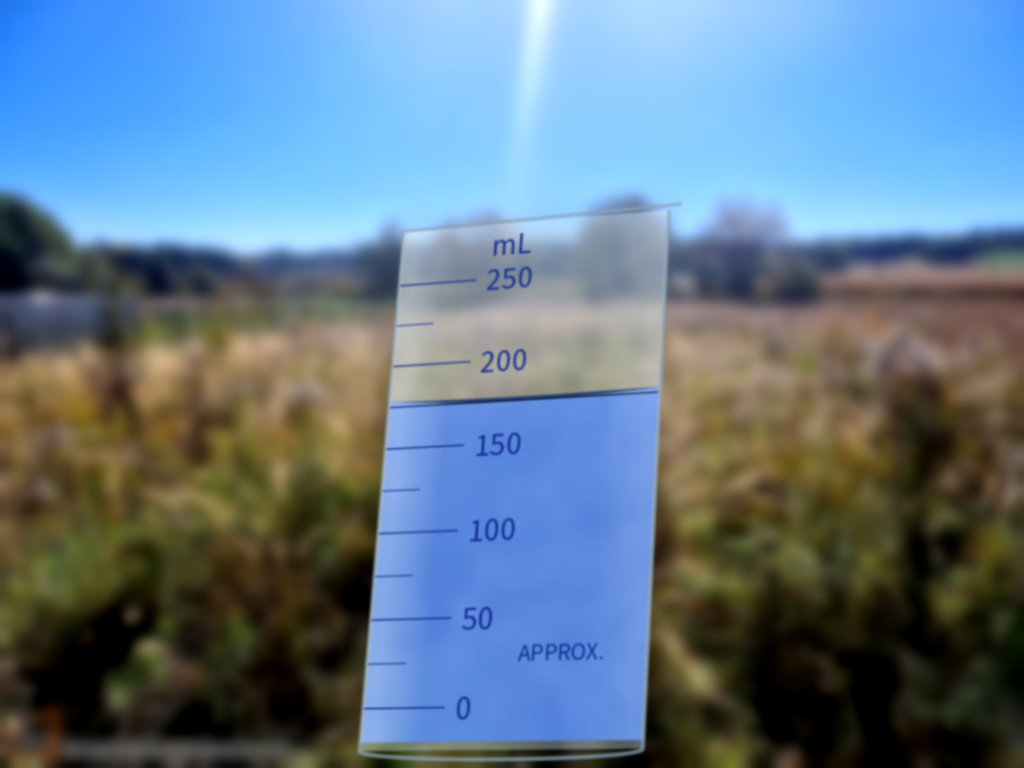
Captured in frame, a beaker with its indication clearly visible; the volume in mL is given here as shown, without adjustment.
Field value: 175 mL
